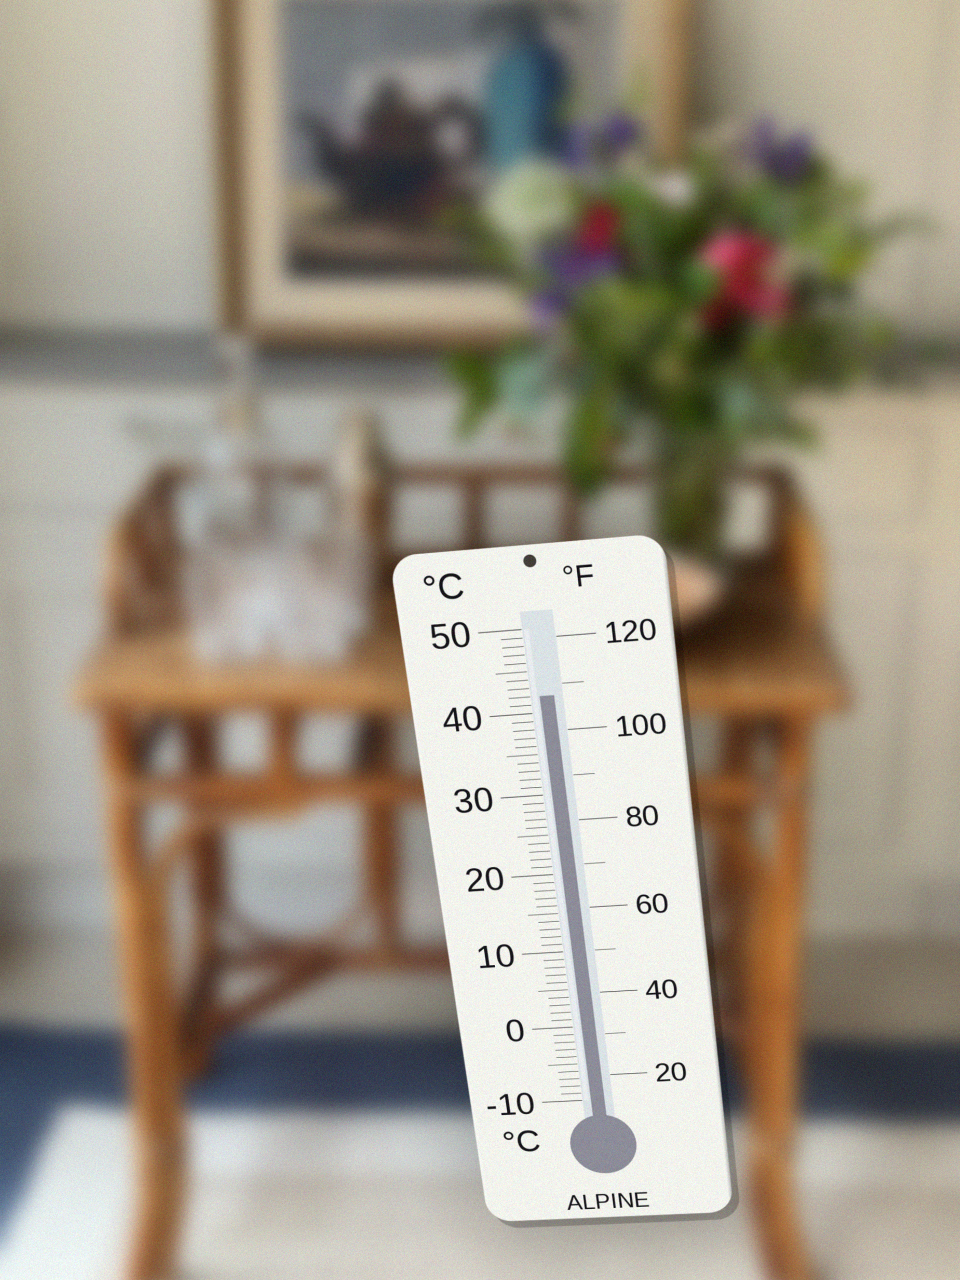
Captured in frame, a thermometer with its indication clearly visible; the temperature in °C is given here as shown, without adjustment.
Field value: 42 °C
